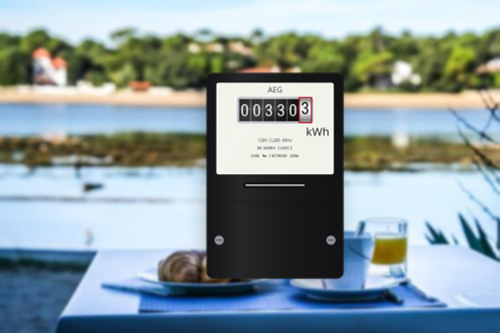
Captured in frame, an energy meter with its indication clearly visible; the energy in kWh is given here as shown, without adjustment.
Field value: 330.3 kWh
